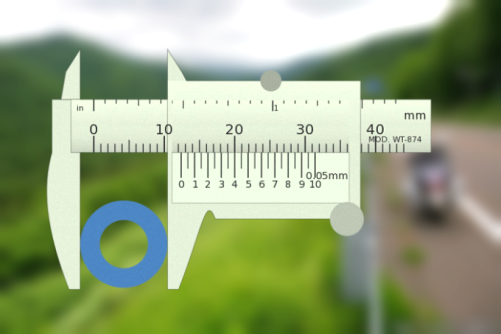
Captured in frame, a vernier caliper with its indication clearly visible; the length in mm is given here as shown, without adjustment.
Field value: 12.4 mm
